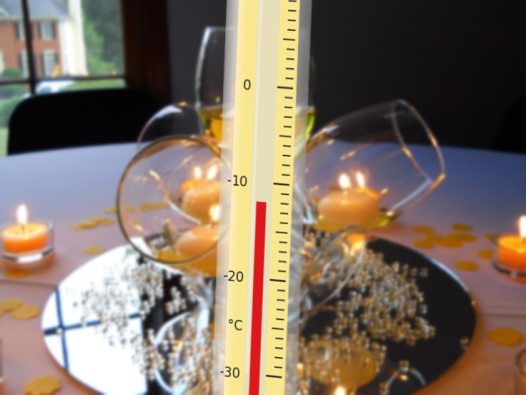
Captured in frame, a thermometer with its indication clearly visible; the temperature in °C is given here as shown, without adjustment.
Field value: -12 °C
